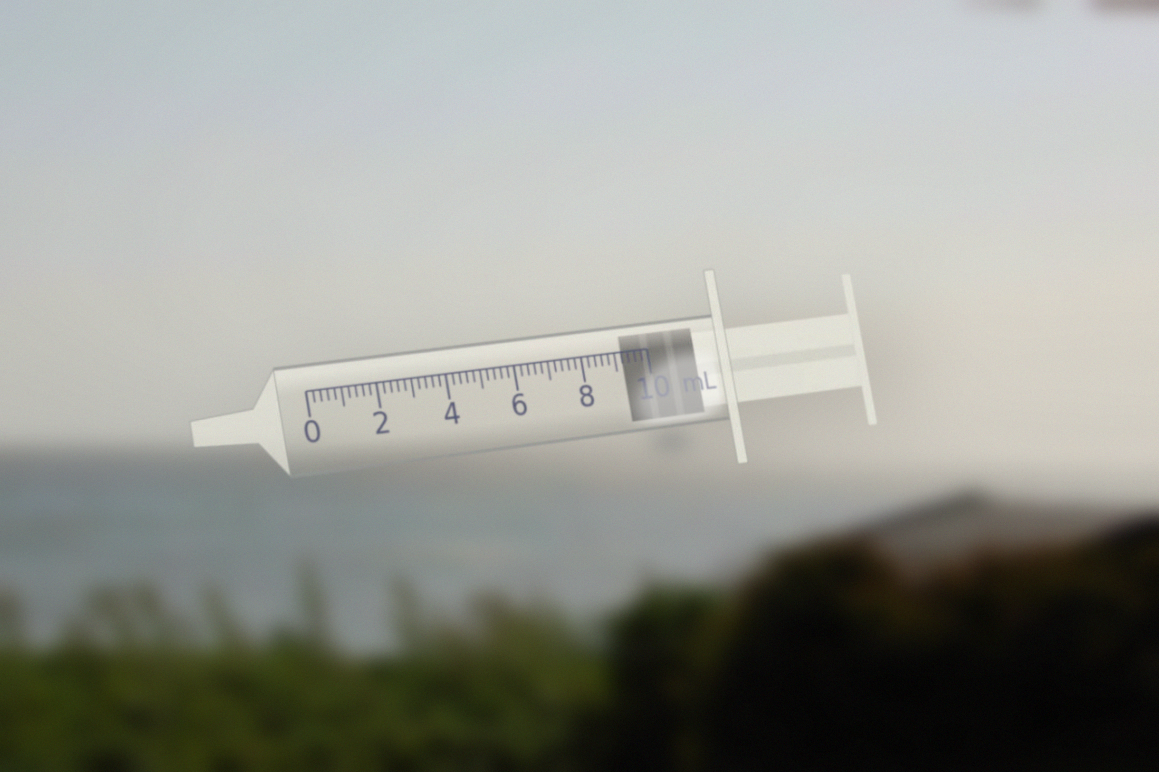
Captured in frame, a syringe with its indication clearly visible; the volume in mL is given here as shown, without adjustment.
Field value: 9.2 mL
